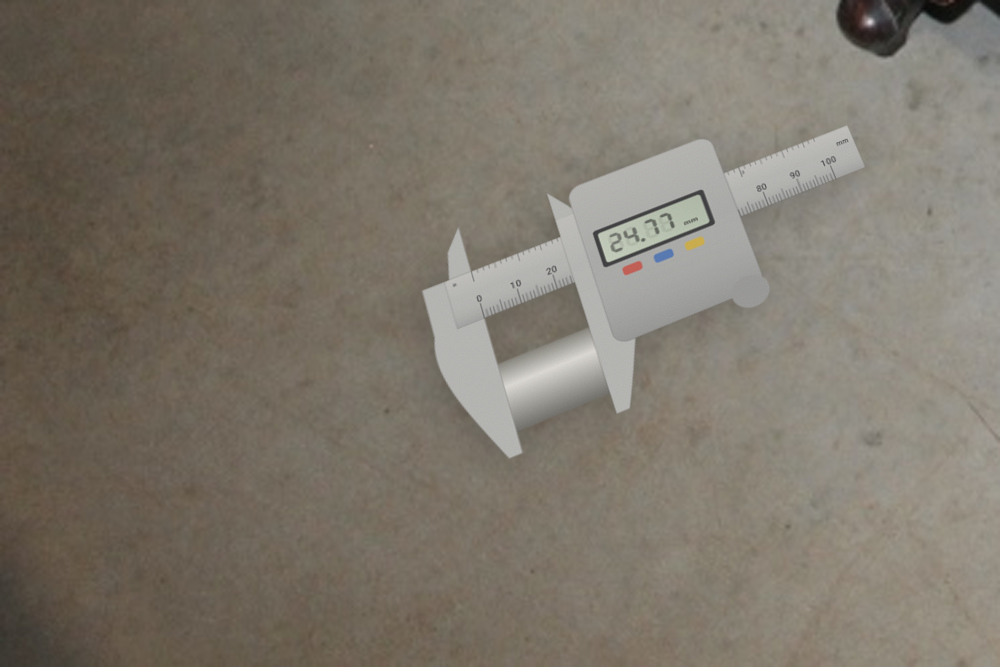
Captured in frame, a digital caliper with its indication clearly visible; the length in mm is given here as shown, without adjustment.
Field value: 24.77 mm
